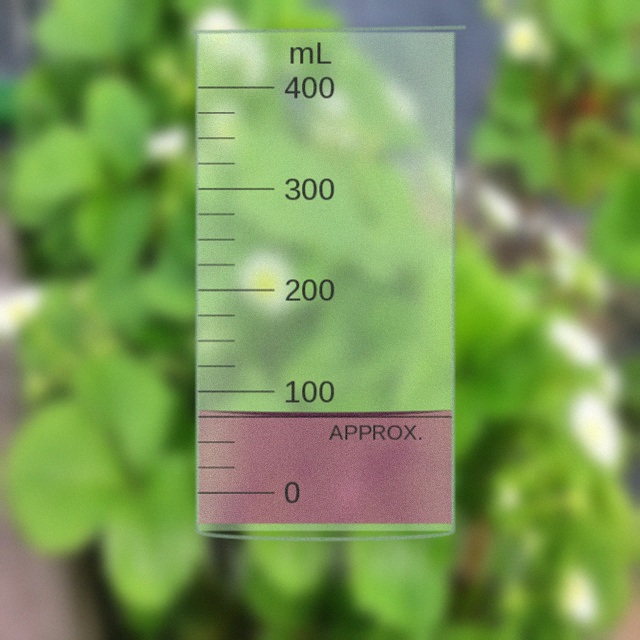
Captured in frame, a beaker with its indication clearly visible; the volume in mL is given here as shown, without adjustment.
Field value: 75 mL
